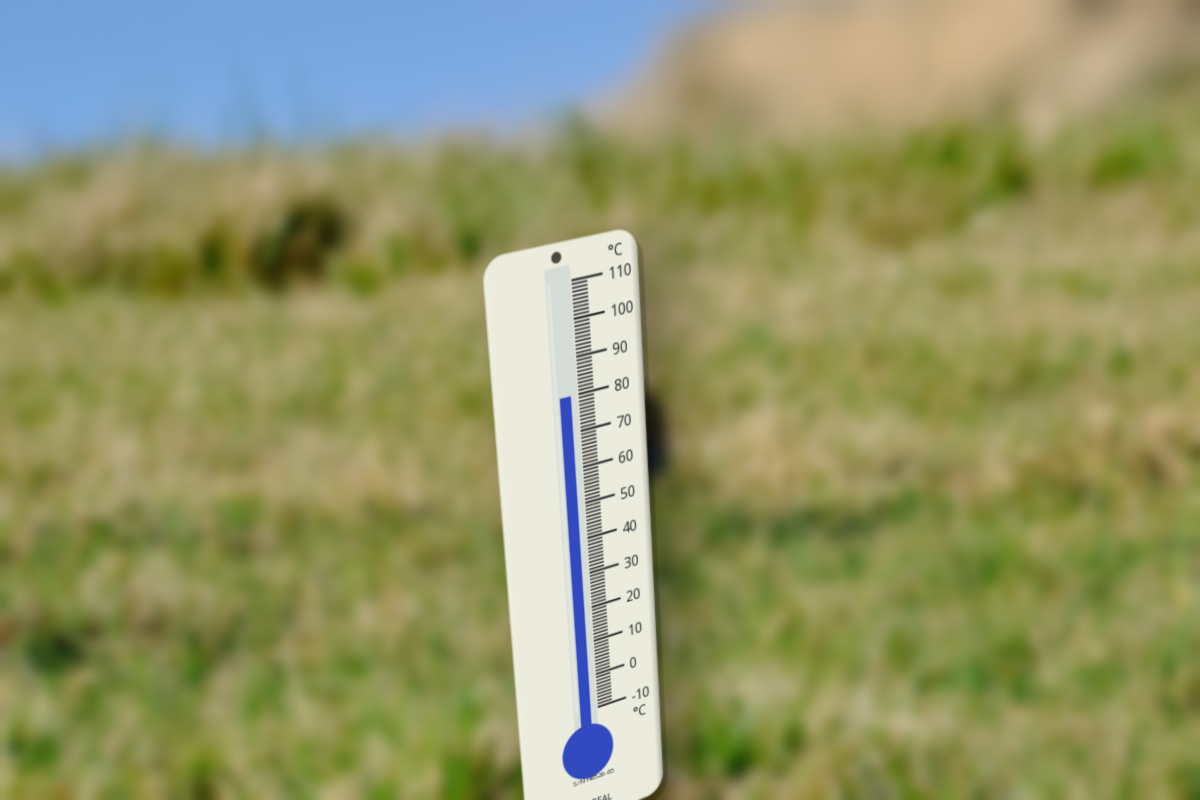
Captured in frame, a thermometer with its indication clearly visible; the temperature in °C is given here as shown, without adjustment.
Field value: 80 °C
